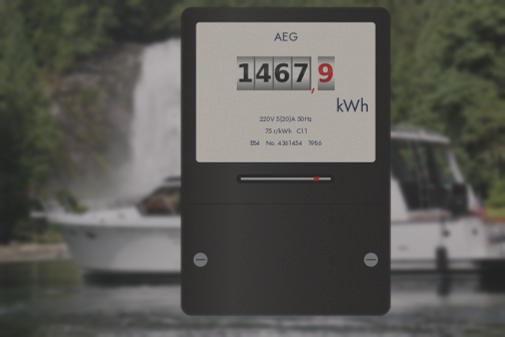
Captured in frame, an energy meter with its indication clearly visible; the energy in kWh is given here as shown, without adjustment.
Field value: 1467.9 kWh
